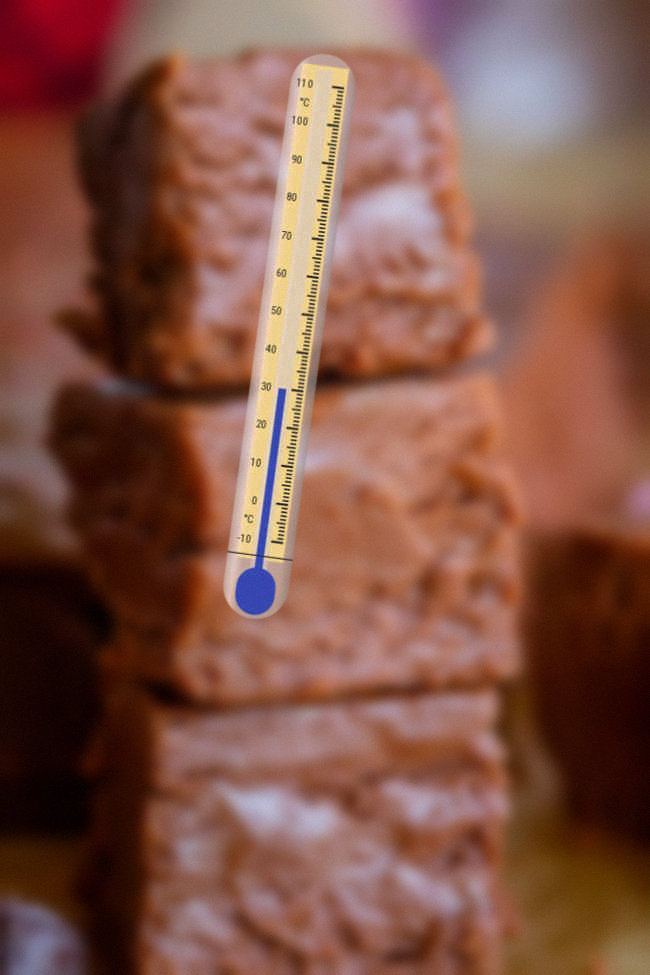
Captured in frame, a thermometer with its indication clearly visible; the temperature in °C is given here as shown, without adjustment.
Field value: 30 °C
